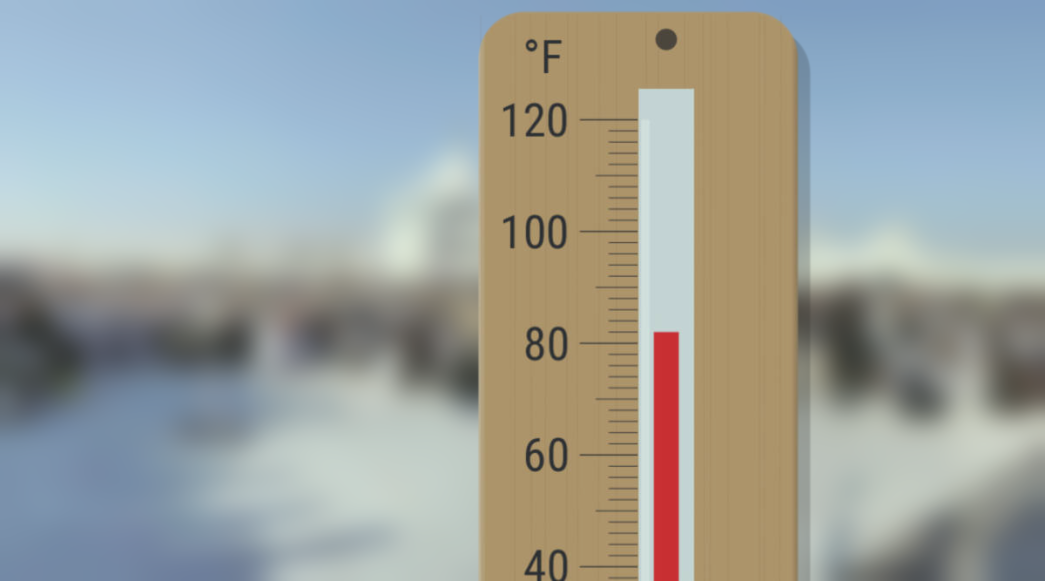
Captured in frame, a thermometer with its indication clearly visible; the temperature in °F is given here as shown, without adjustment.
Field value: 82 °F
